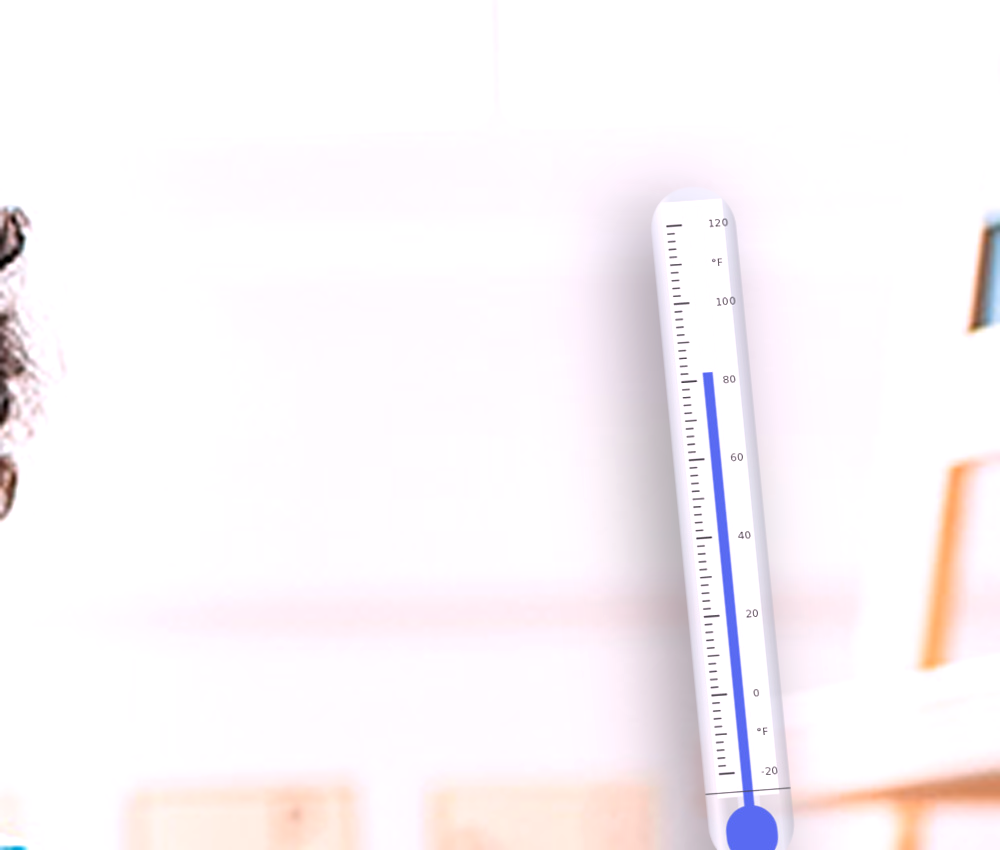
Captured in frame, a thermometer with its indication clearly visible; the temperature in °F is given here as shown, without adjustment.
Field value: 82 °F
